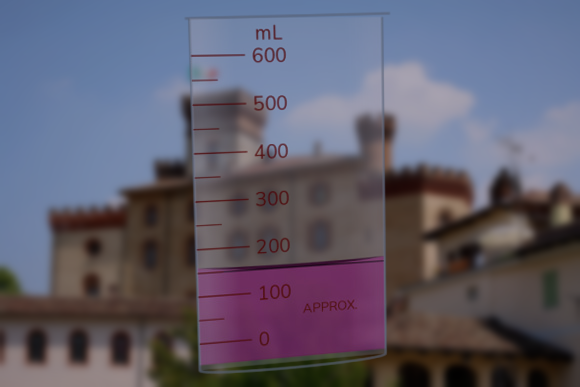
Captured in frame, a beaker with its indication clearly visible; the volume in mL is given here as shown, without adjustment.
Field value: 150 mL
